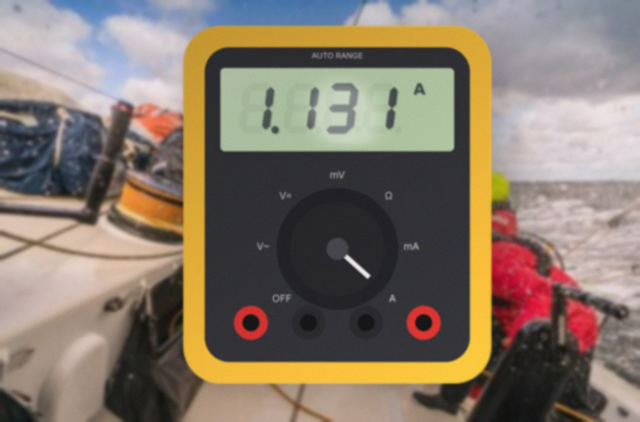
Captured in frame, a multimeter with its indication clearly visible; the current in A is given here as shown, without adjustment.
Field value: 1.131 A
